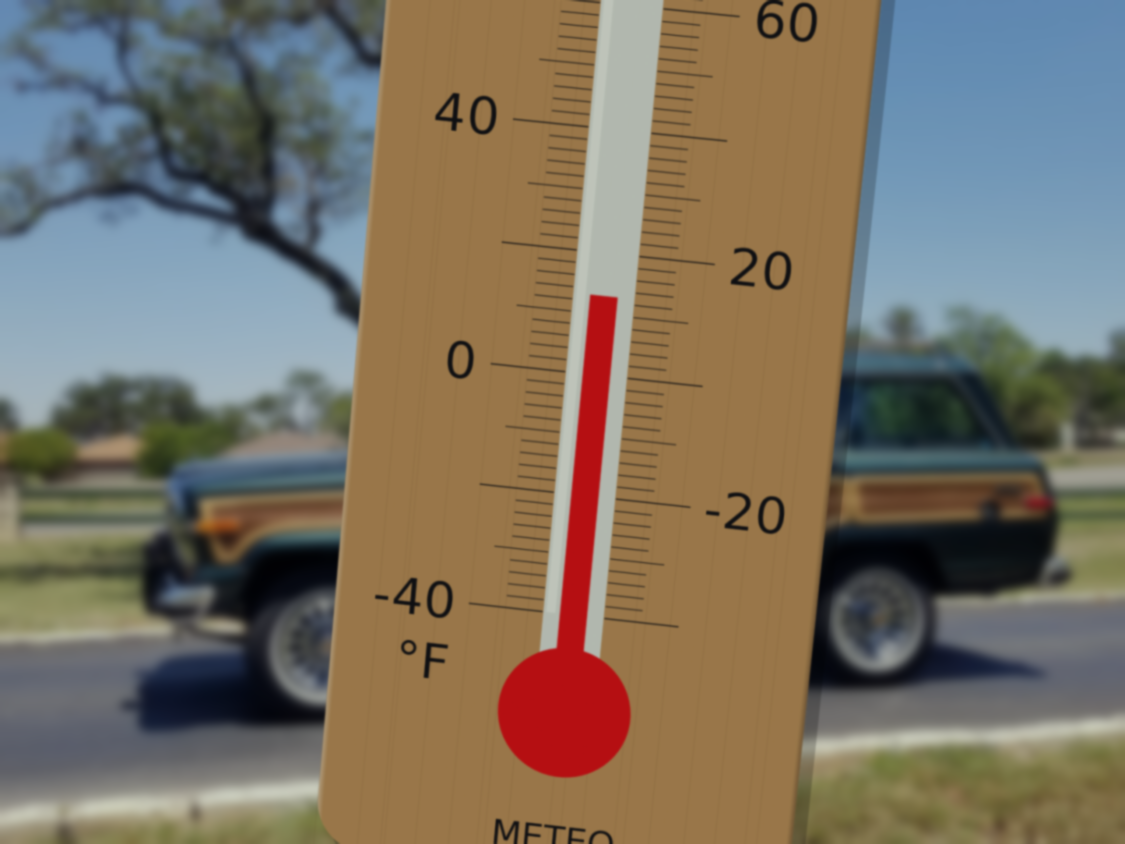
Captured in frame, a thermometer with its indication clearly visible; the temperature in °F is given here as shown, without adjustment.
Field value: 13 °F
